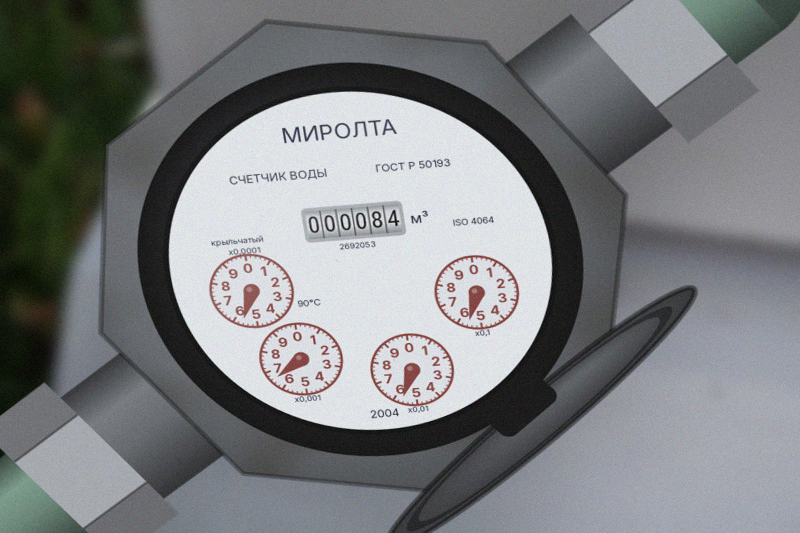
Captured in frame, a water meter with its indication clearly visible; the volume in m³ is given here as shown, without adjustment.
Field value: 84.5565 m³
